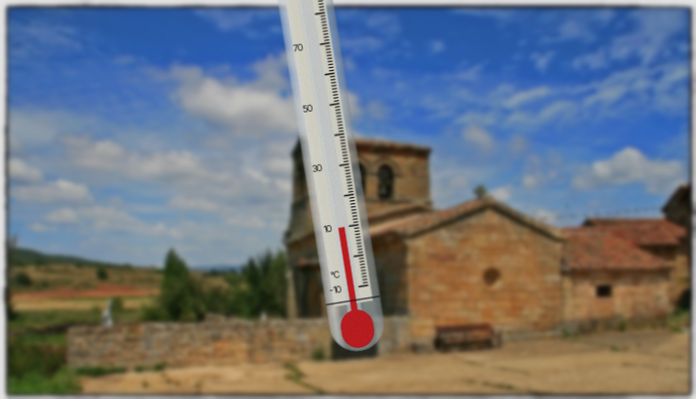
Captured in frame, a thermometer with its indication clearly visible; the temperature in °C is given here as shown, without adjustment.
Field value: 10 °C
